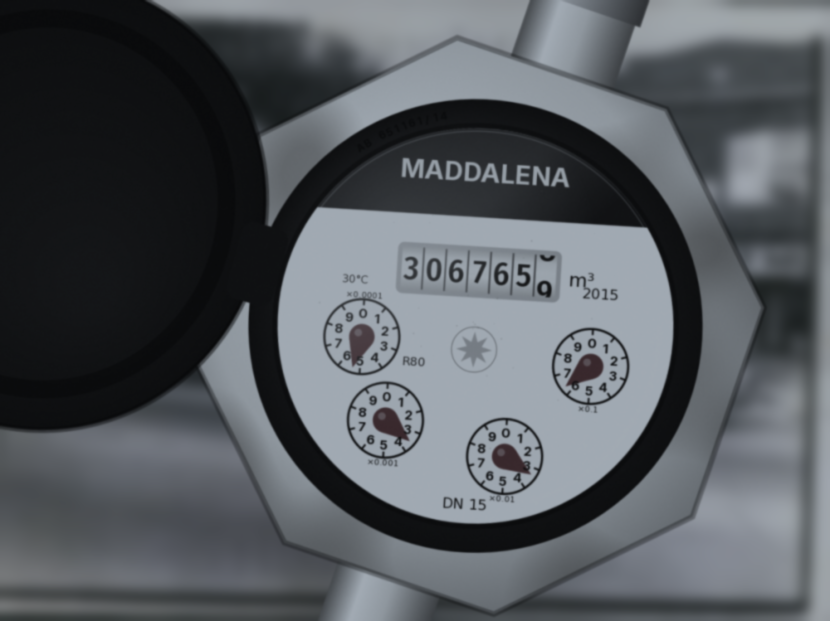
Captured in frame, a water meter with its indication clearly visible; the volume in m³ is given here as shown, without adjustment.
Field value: 3067658.6335 m³
